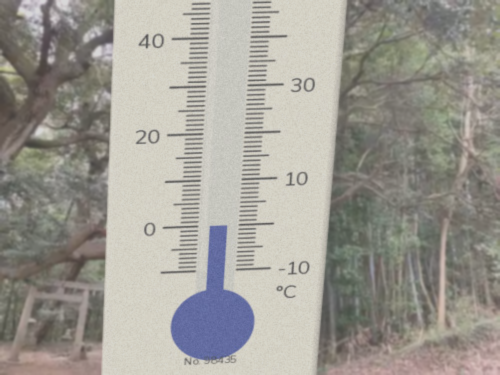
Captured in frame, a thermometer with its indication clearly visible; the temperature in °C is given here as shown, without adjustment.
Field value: 0 °C
